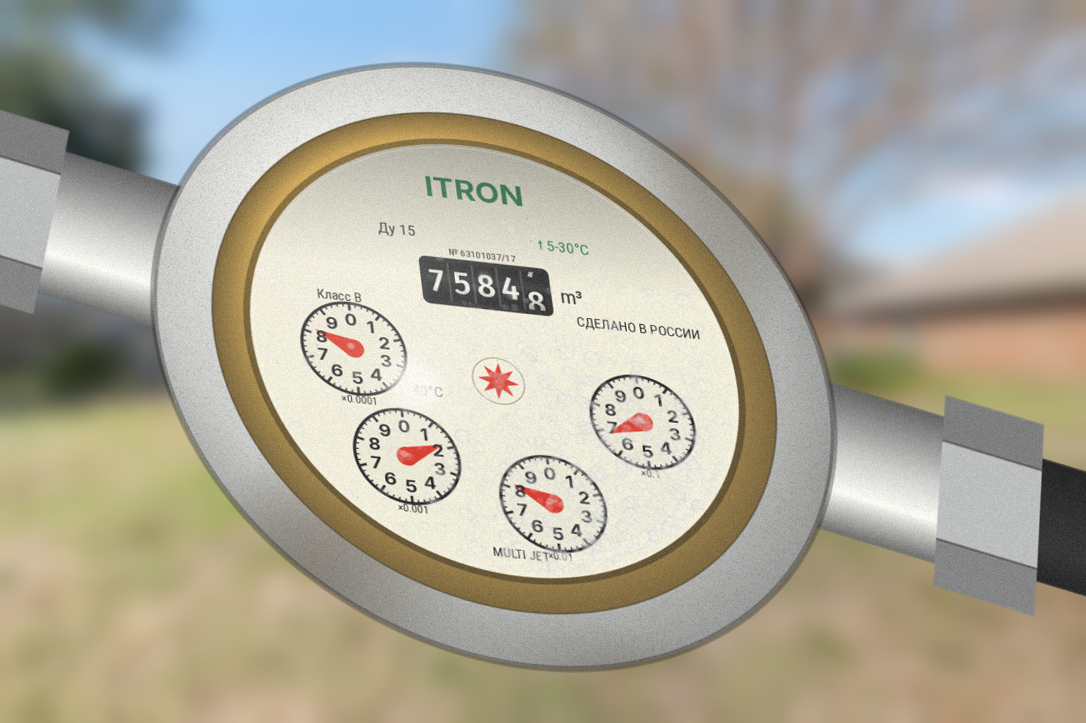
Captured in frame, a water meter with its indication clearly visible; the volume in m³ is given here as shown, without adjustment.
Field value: 75847.6818 m³
